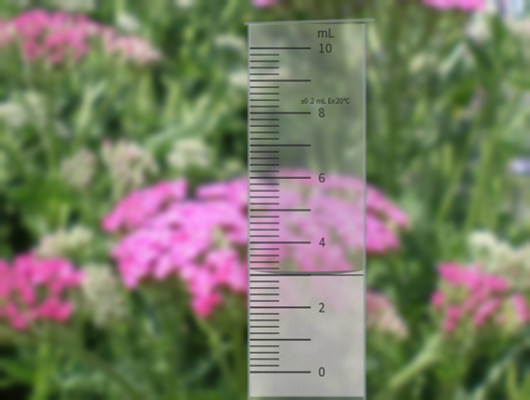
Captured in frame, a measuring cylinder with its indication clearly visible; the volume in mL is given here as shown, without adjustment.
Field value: 3 mL
